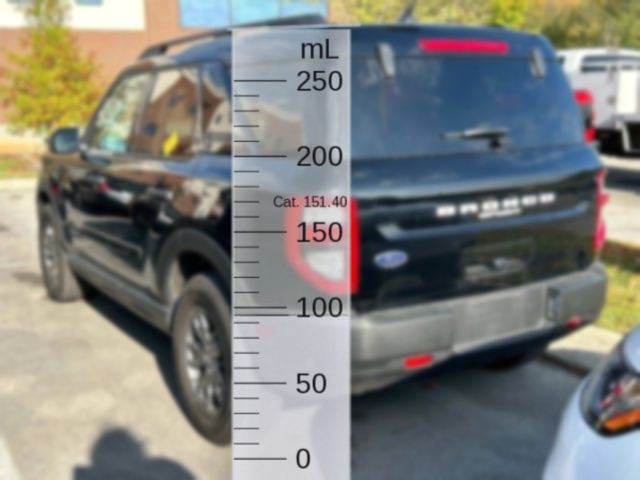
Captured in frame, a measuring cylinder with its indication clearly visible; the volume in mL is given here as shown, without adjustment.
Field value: 95 mL
